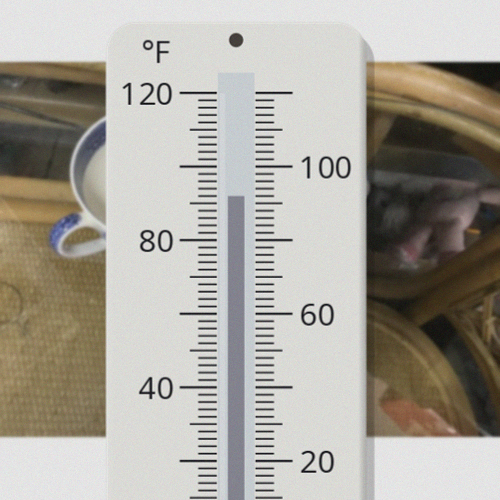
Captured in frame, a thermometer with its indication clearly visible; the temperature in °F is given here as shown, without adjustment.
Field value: 92 °F
